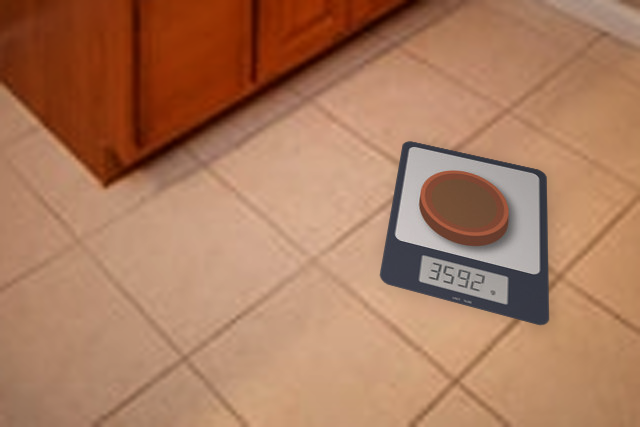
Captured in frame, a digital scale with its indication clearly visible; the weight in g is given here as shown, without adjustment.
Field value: 3592 g
